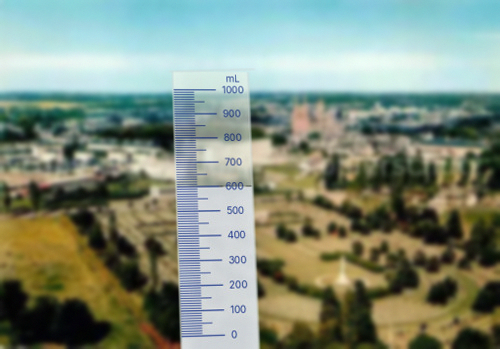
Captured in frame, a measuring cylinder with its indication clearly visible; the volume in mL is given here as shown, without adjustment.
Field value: 600 mL
